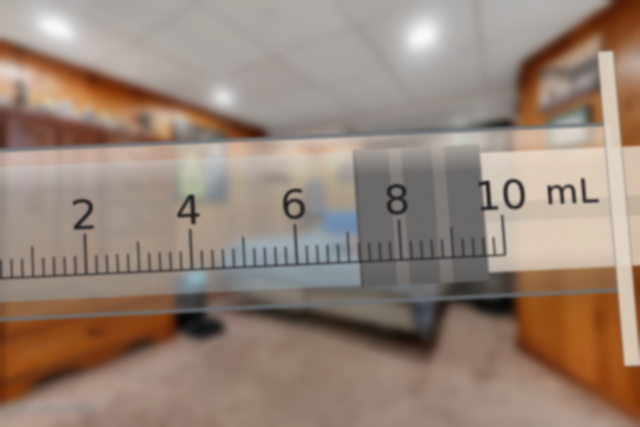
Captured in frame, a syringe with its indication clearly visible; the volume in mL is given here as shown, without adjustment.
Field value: 7.2 mL
